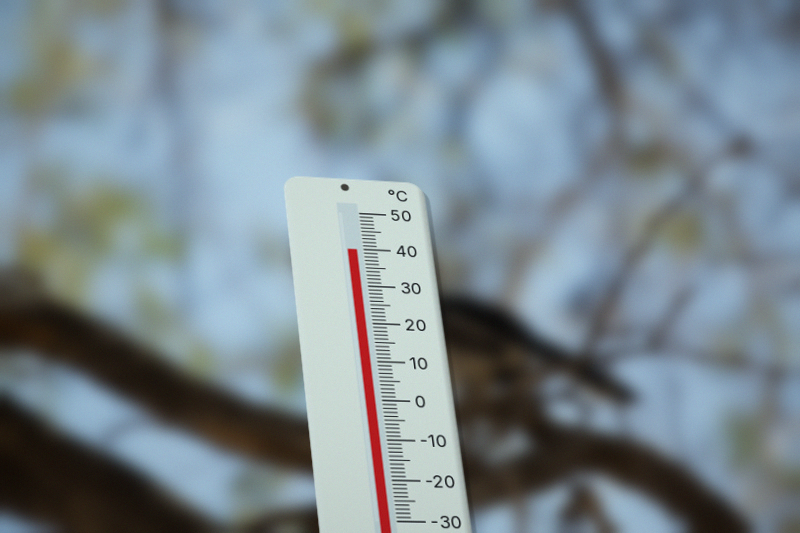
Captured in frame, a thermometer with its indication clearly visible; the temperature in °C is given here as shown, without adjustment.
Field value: 40 °C
